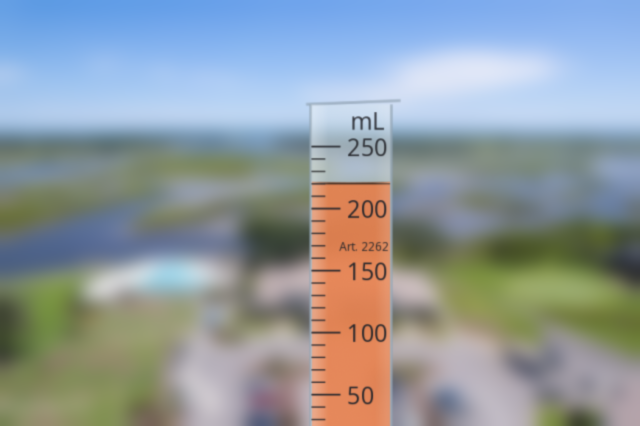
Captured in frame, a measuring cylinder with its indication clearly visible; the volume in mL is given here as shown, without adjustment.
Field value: 220 mL
